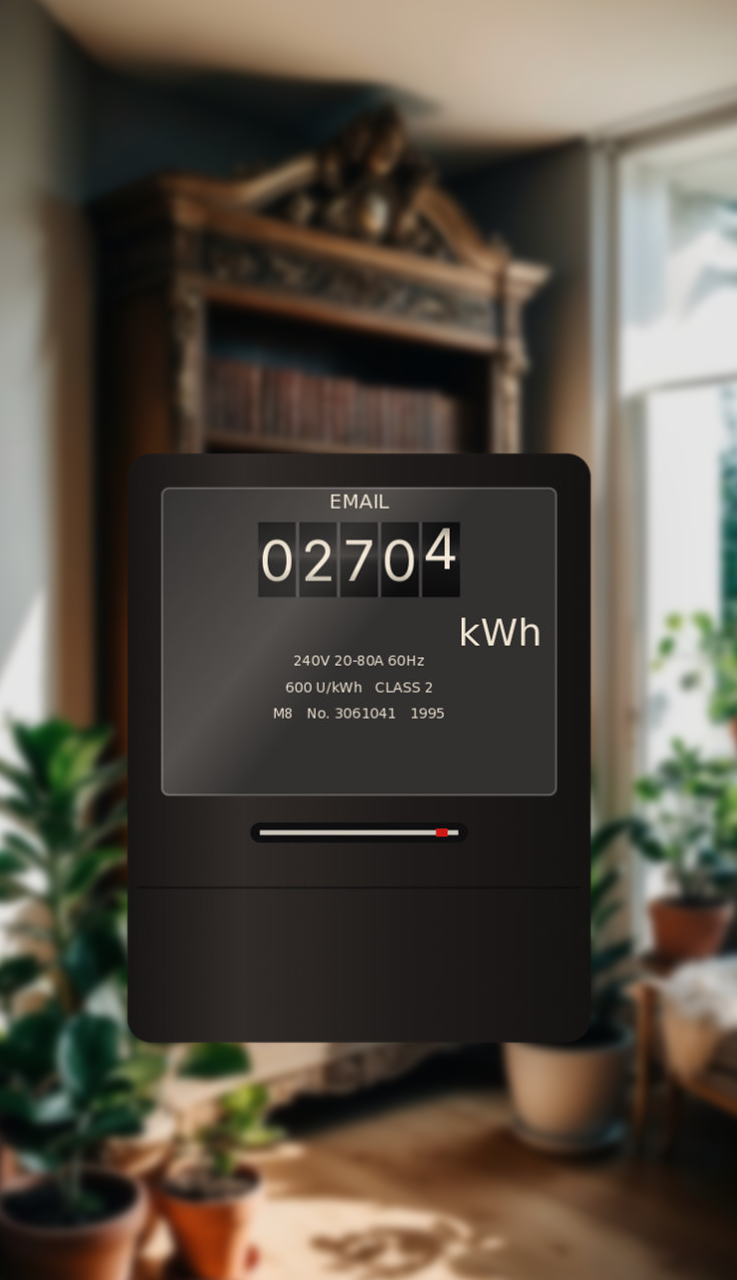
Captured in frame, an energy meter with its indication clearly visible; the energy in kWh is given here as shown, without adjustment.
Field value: 2704 kWh
